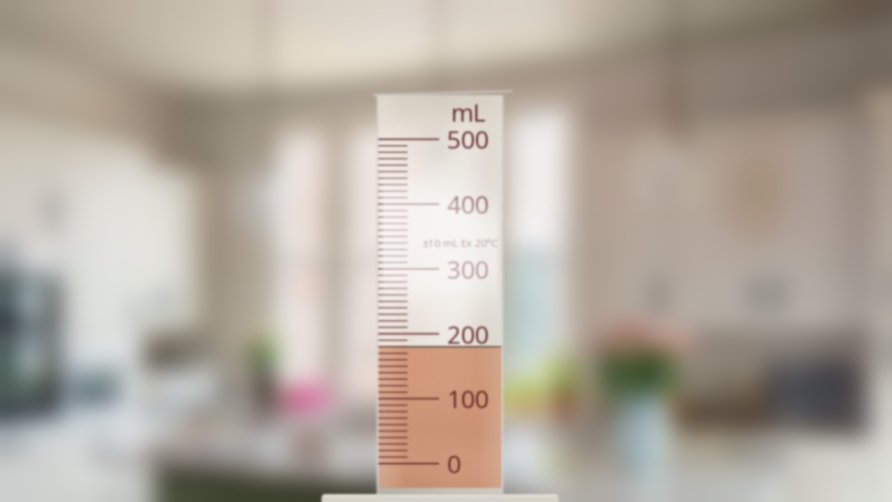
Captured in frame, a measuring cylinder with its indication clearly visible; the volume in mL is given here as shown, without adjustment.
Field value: 180 mL
